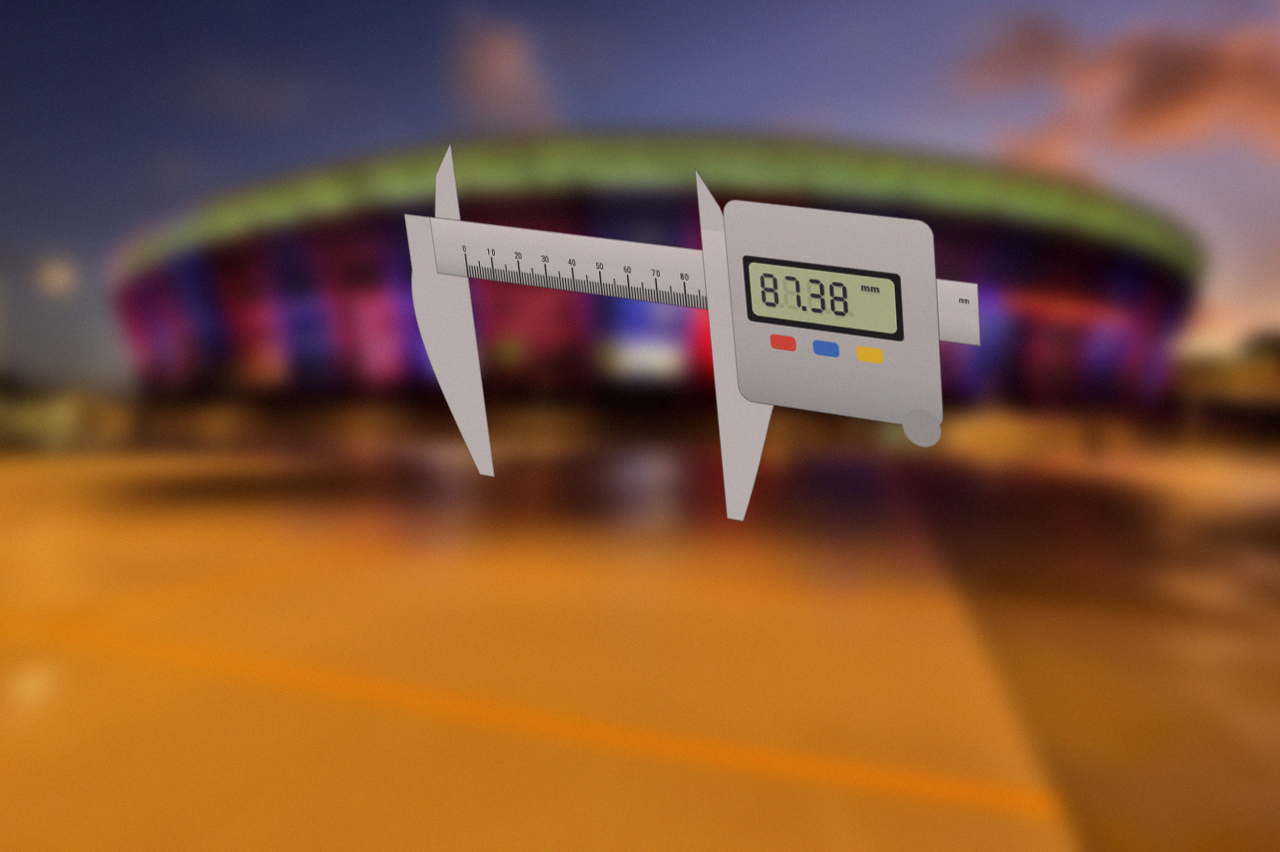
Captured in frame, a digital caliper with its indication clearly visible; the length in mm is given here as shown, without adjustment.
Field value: 87.38 mm
